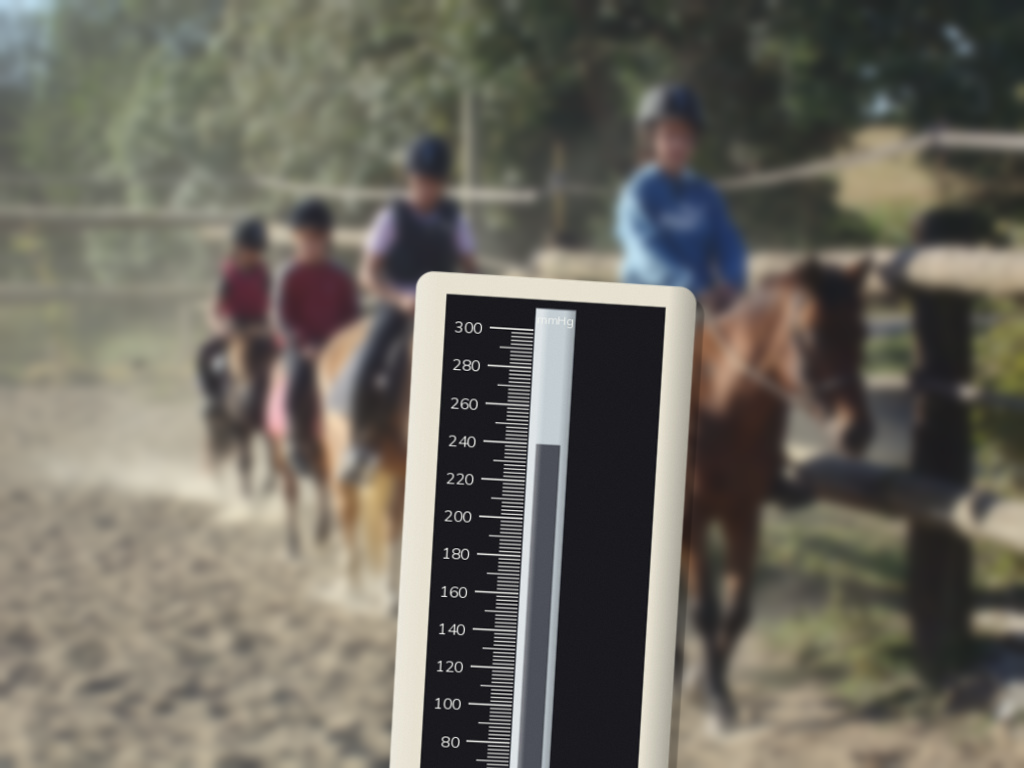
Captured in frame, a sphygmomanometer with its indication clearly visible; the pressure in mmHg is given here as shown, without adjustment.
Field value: 240 mmHg
